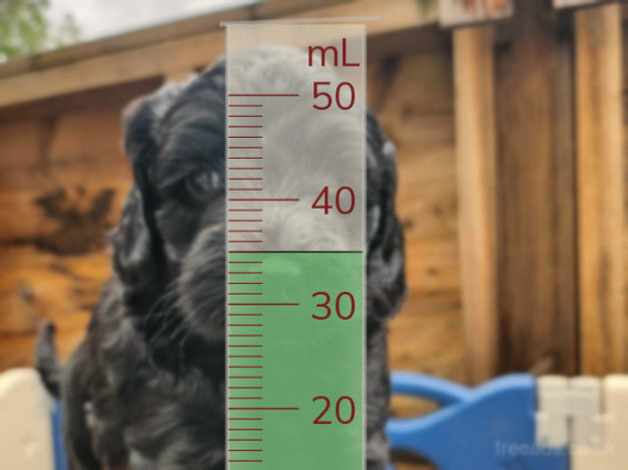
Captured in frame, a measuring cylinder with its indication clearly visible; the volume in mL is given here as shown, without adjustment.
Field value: 35 mL
